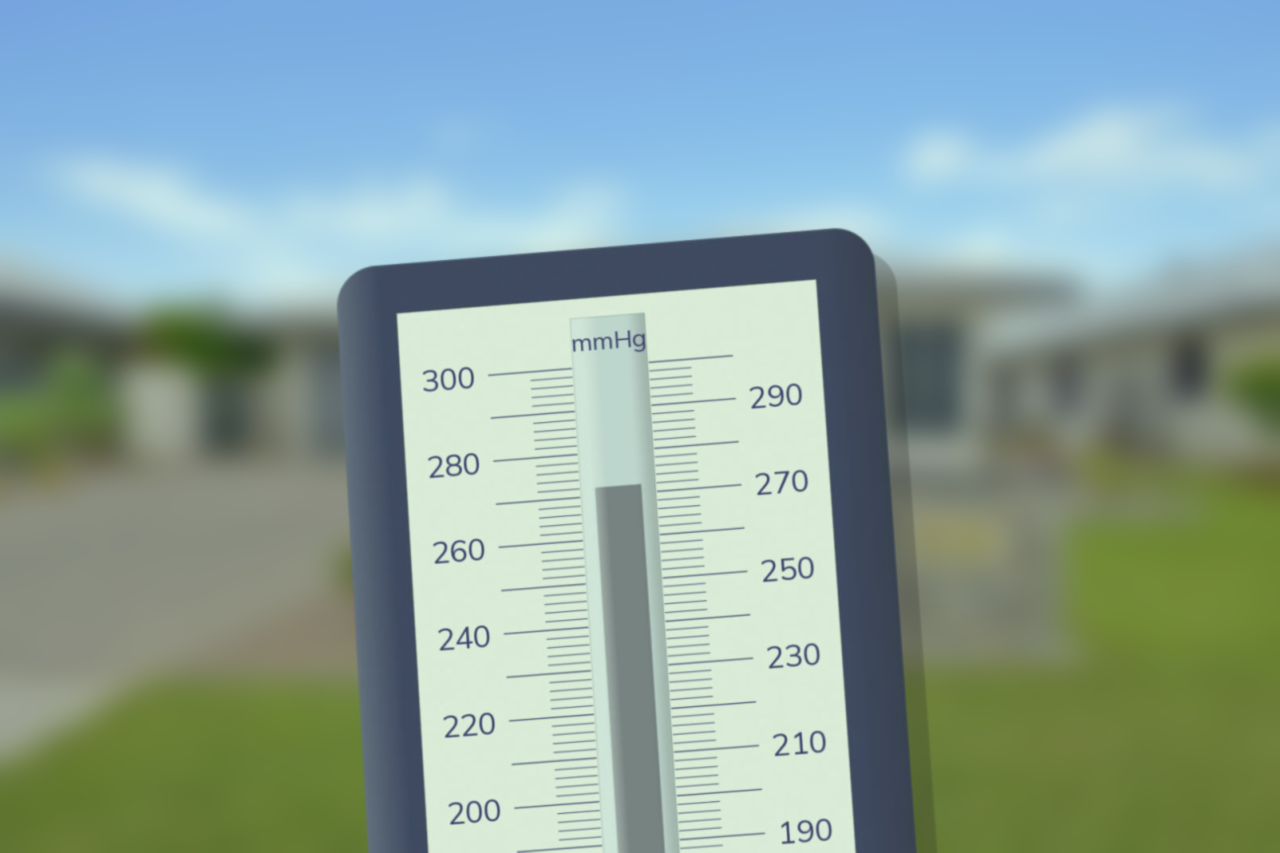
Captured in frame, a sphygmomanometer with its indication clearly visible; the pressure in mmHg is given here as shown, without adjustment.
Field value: 272 mmHg
